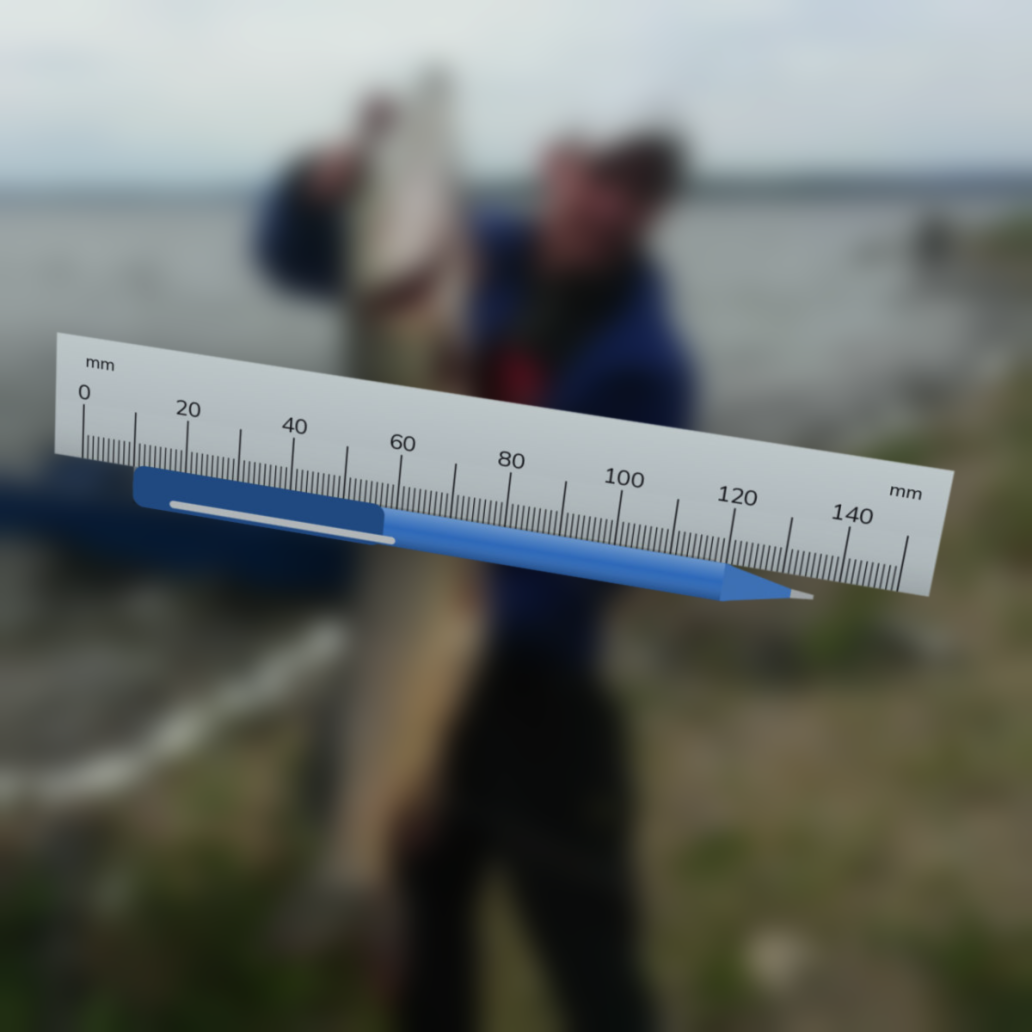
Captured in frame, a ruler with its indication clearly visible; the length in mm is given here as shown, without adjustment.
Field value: 126 mm
